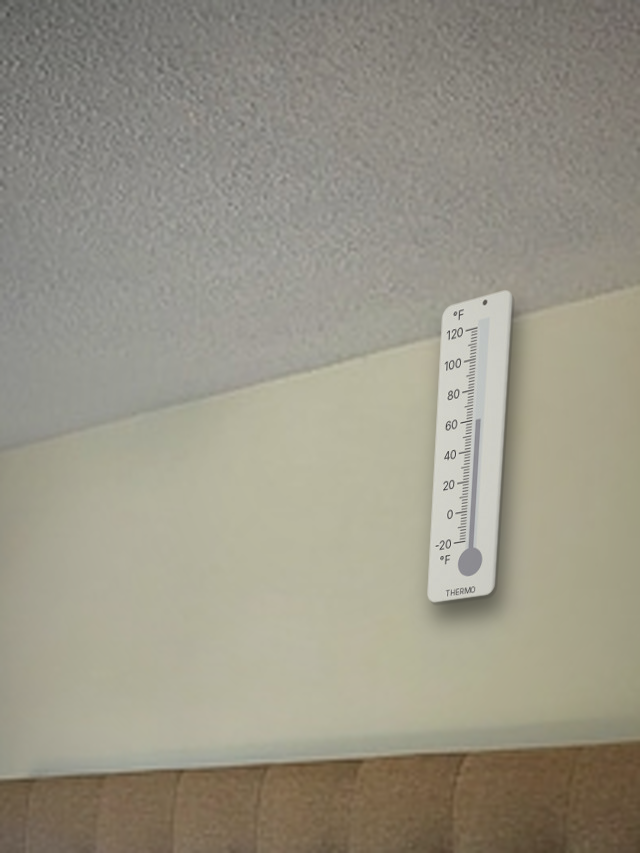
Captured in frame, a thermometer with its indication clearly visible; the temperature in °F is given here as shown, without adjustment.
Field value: 60 °F
